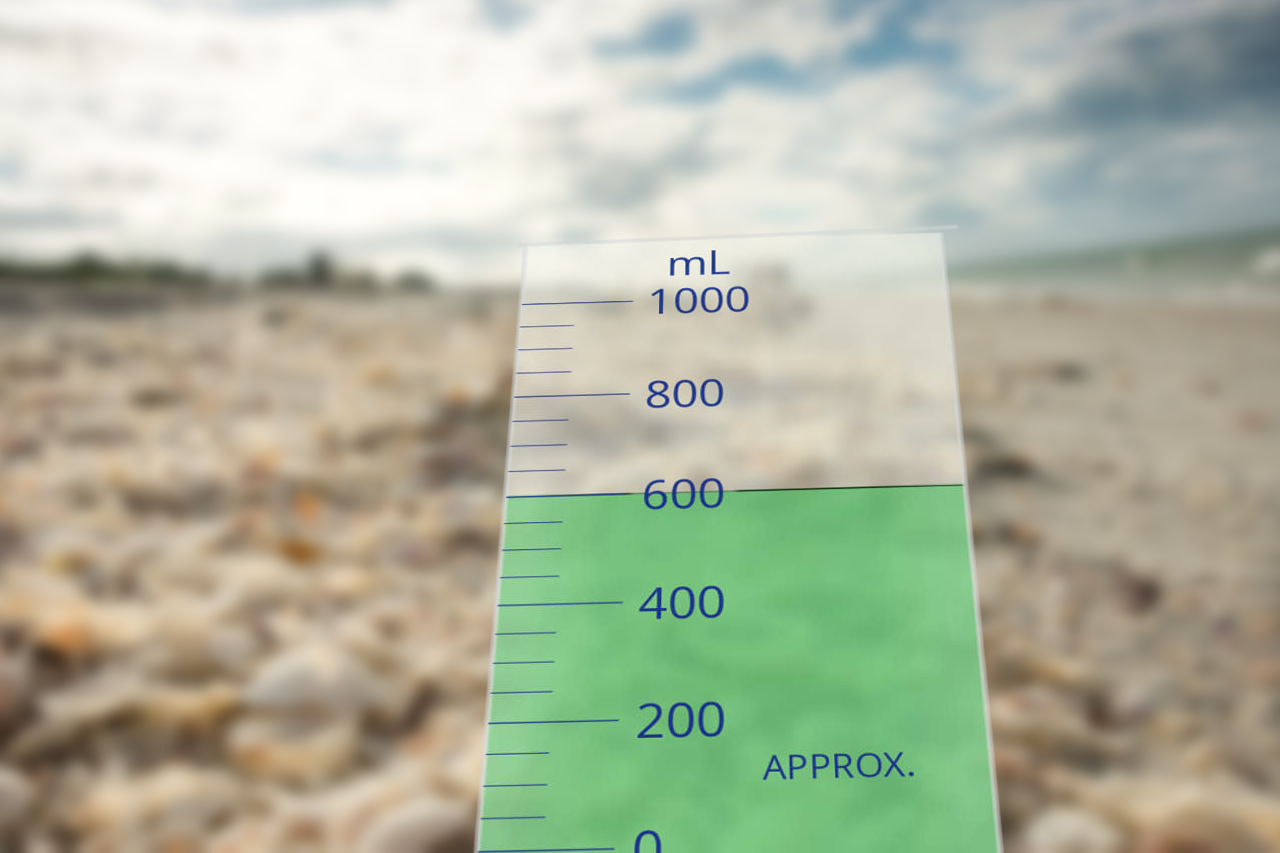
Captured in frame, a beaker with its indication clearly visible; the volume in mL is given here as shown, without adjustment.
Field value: 600 mL
